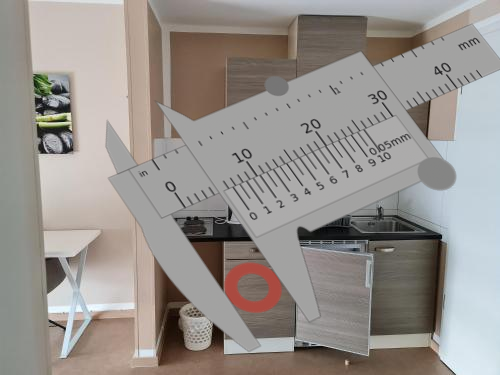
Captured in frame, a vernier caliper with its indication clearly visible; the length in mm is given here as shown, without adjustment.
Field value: 6.6 mm
